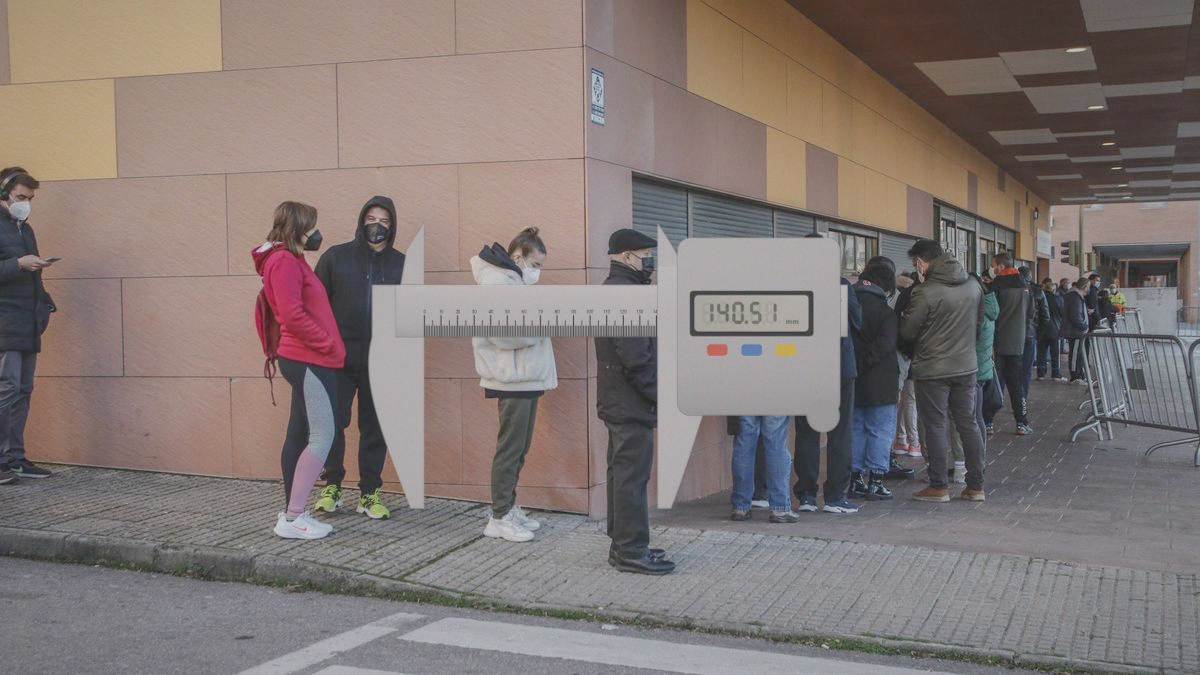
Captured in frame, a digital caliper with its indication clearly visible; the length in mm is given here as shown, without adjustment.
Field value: 140.51 mm
